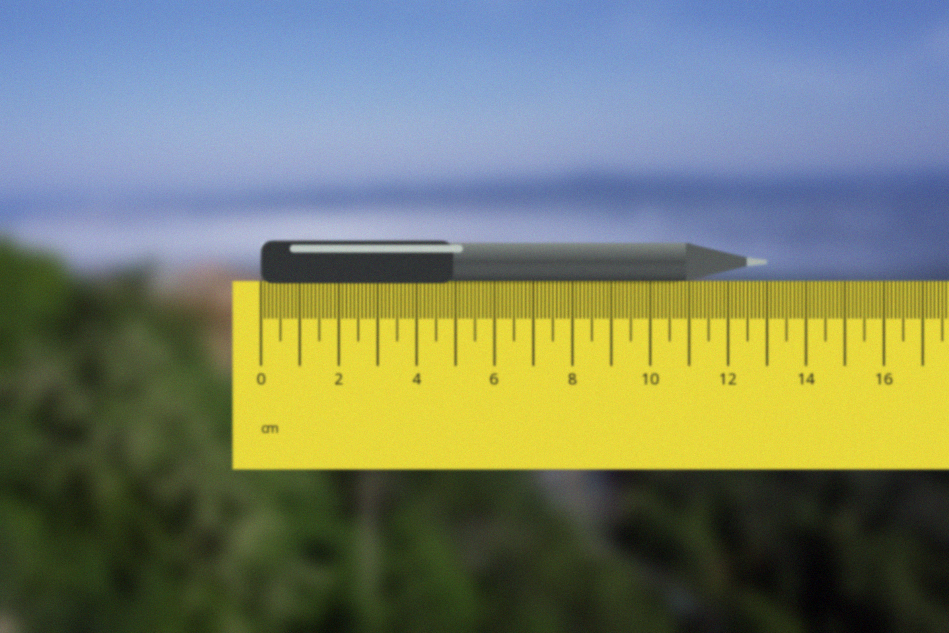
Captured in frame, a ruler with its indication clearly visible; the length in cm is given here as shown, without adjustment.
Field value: 13 cm
